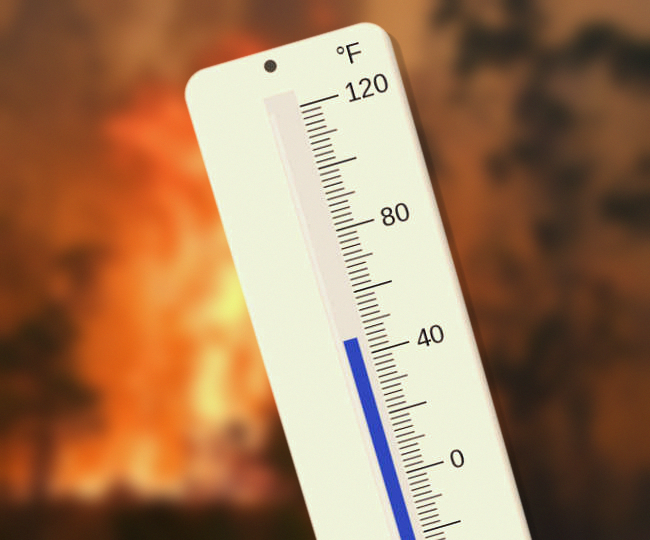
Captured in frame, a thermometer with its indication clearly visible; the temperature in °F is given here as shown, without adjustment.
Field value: 46 °F
